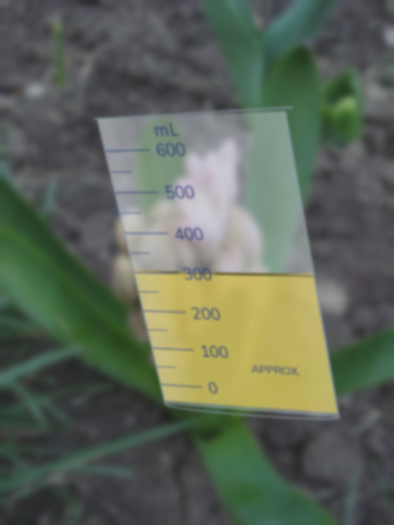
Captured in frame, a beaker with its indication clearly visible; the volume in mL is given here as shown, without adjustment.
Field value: 300 mL
